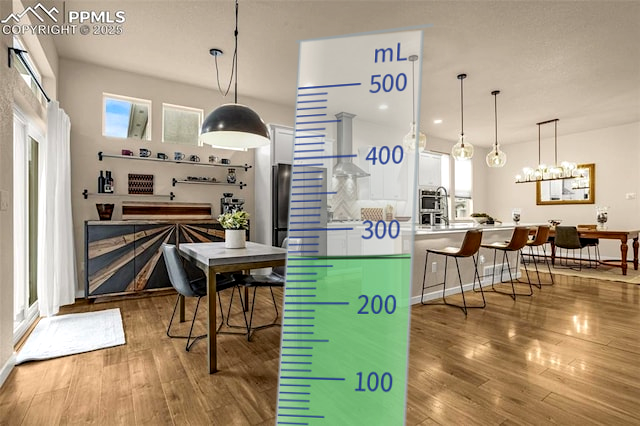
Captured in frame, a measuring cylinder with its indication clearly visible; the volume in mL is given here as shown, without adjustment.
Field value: 260 mL
